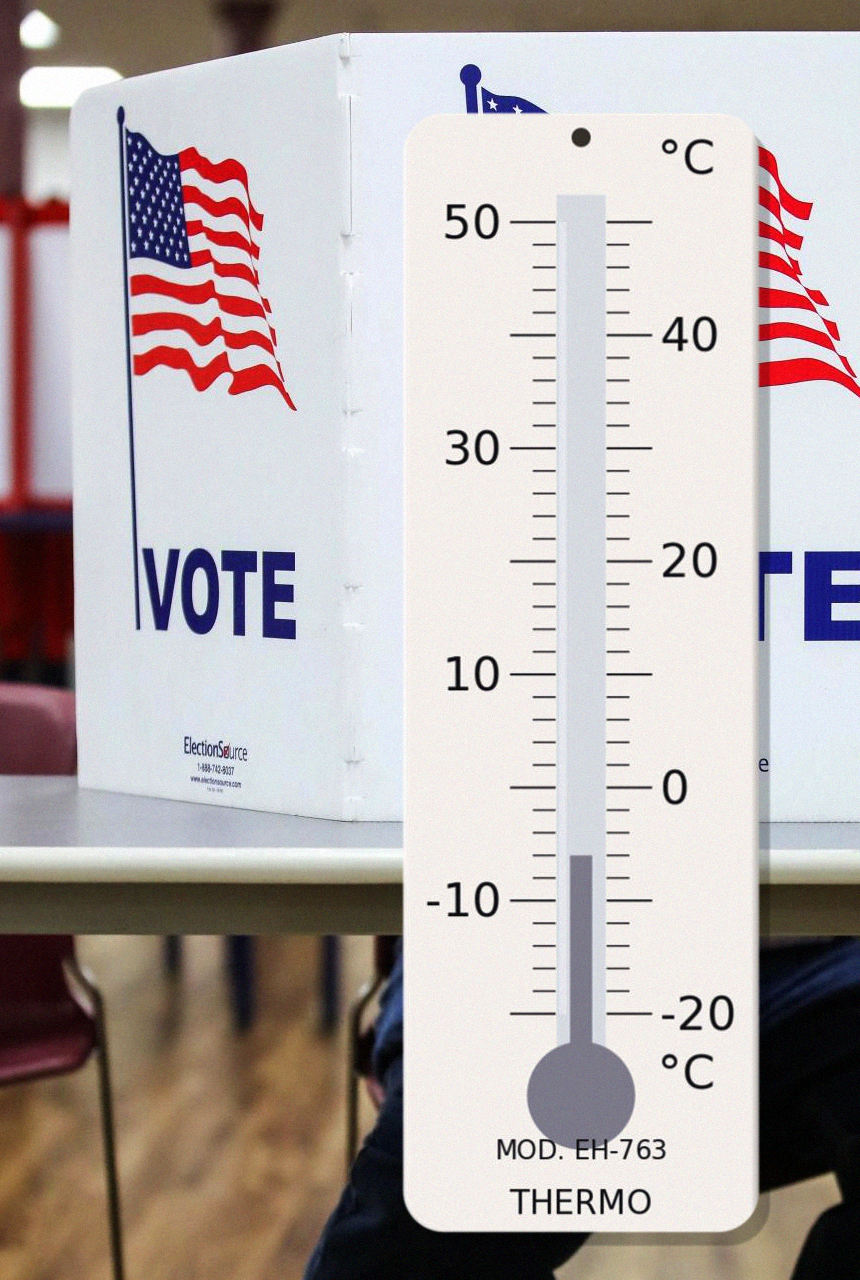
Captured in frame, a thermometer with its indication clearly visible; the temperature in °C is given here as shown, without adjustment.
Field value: -6 °C
